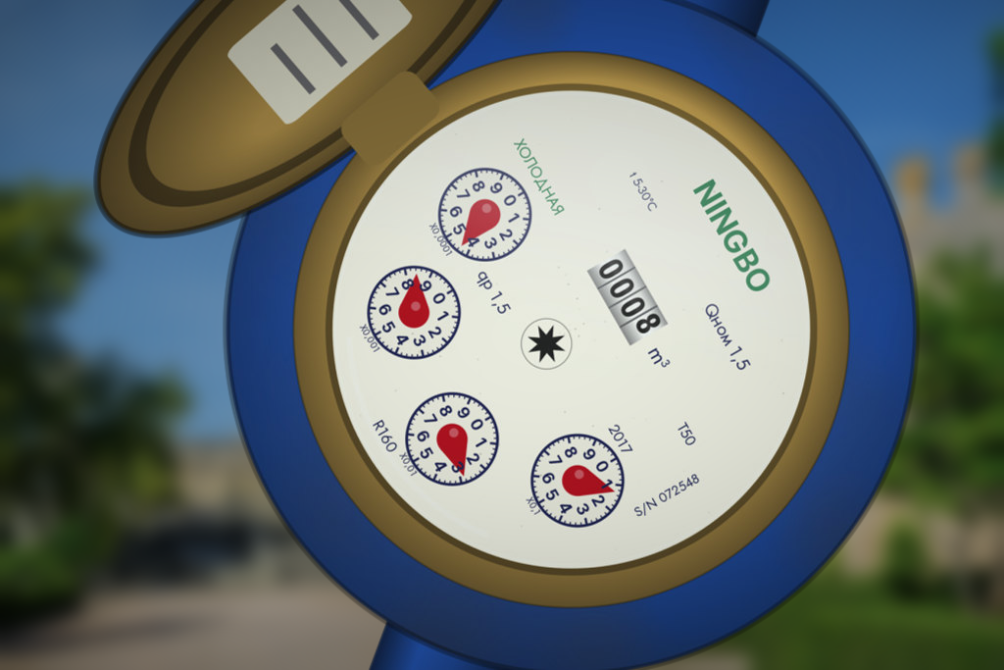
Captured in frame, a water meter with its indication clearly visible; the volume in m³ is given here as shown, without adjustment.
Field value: 8.1284 m³
